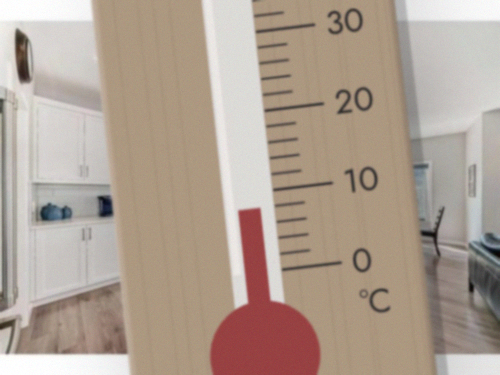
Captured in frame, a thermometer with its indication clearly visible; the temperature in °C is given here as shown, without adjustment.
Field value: 8 °C
